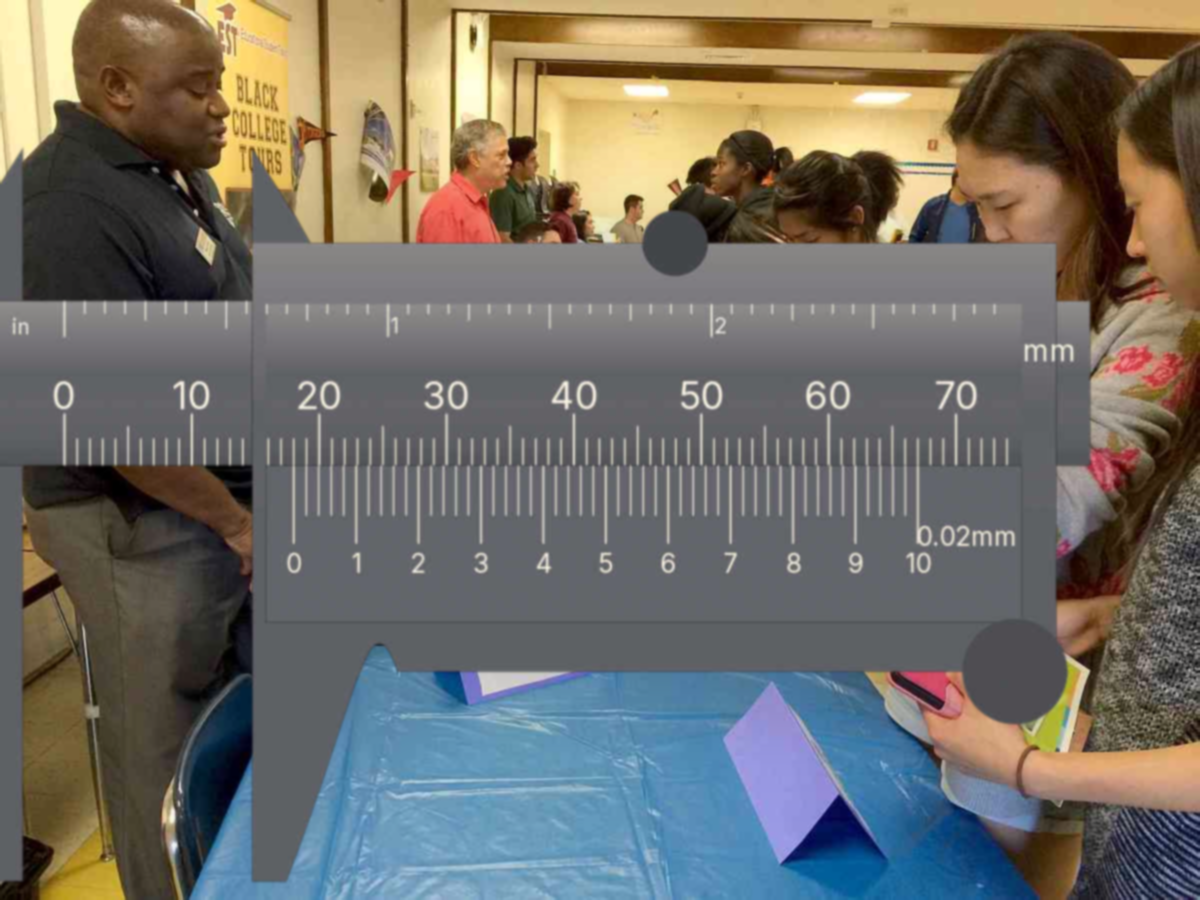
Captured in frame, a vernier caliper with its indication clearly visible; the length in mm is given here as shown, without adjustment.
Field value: 18.0 mm
